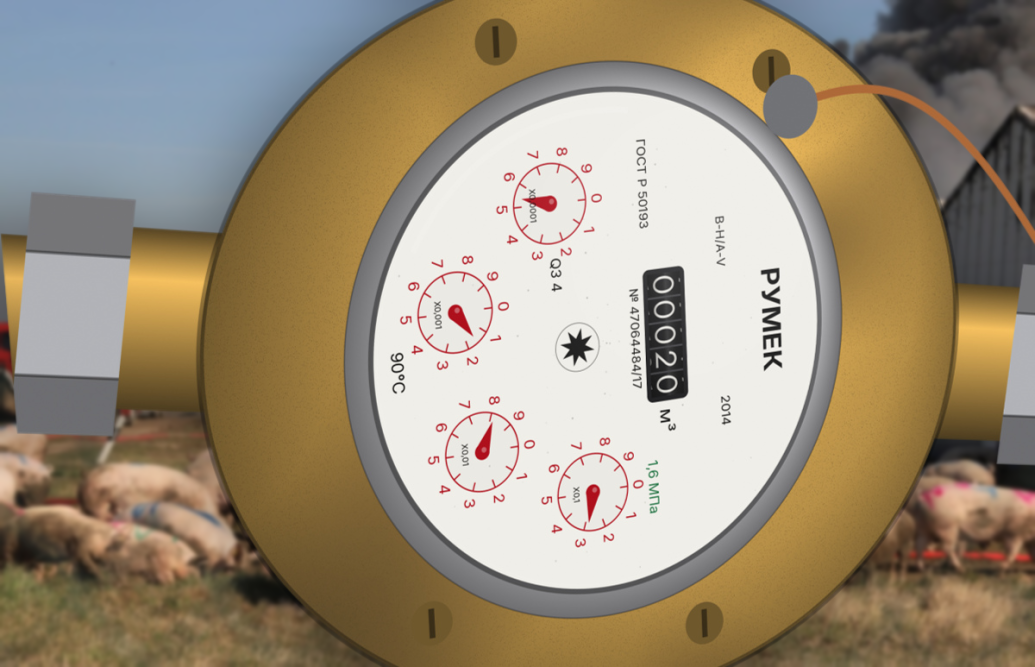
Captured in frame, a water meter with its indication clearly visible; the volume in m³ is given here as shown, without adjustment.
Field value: 20.2815 m³
